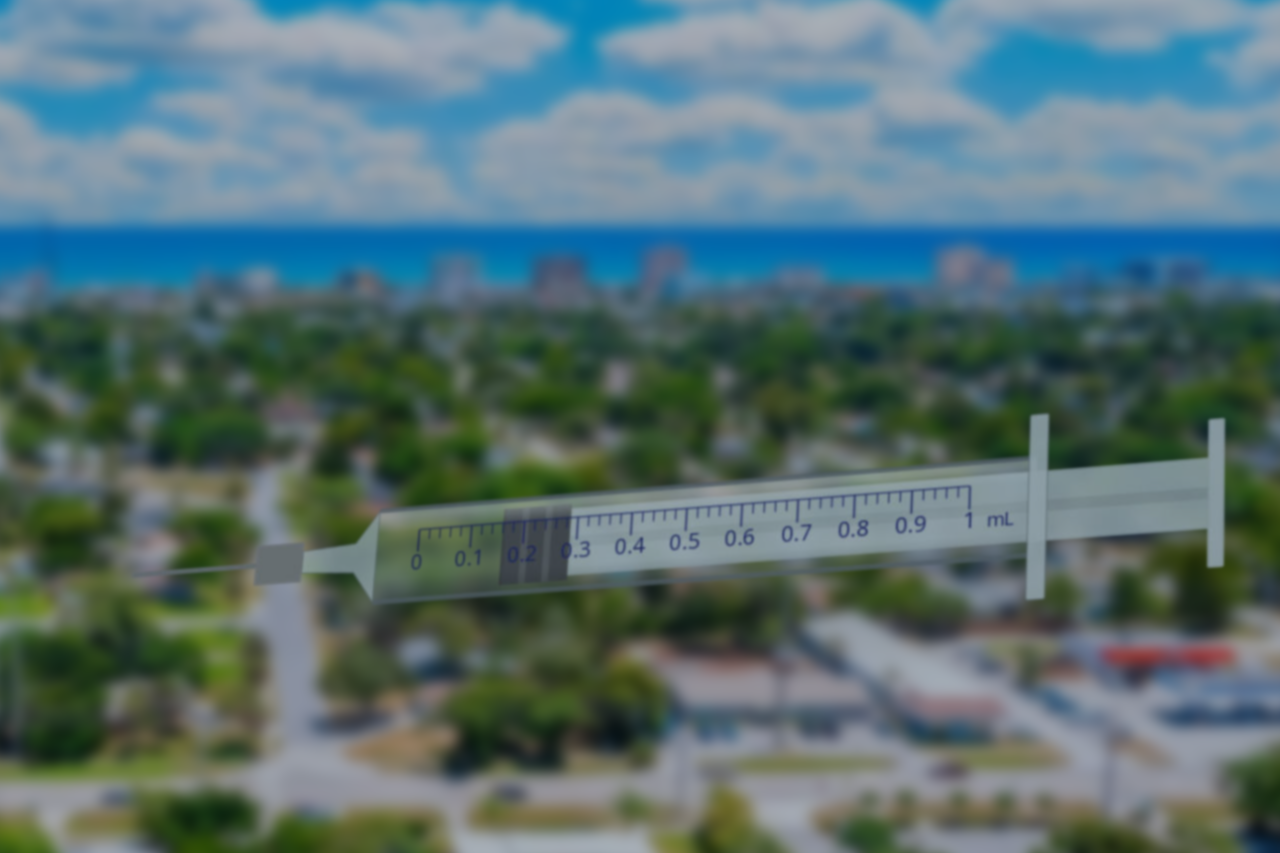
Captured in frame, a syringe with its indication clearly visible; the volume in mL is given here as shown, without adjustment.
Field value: 0.16 mL
